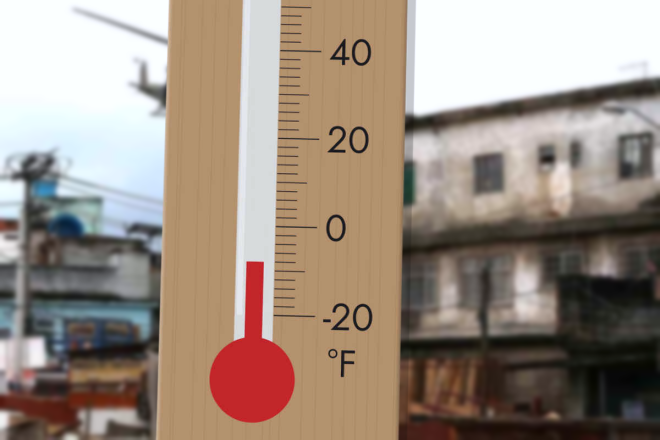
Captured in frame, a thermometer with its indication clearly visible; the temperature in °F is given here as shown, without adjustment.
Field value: -8 °F
